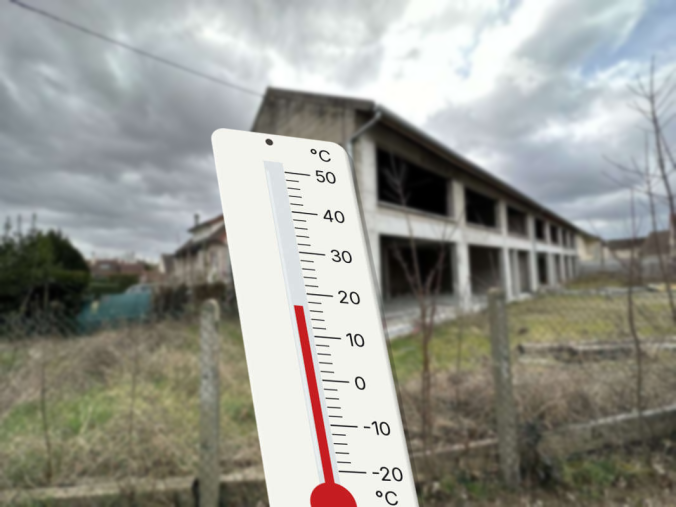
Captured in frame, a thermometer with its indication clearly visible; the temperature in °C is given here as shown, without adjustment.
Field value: 17 °C
